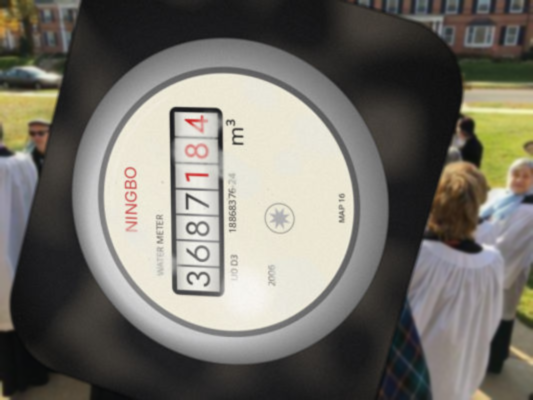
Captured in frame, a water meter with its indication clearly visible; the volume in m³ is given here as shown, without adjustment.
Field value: 3687.184 m³
